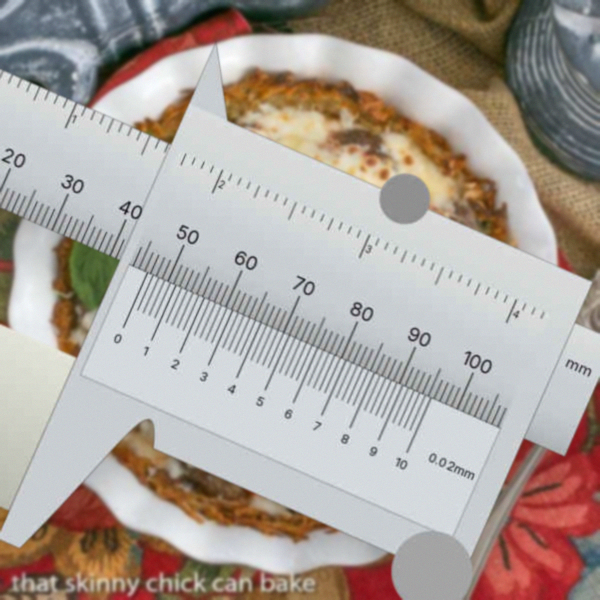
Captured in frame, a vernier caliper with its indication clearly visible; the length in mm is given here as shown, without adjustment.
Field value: 46.5 mm
